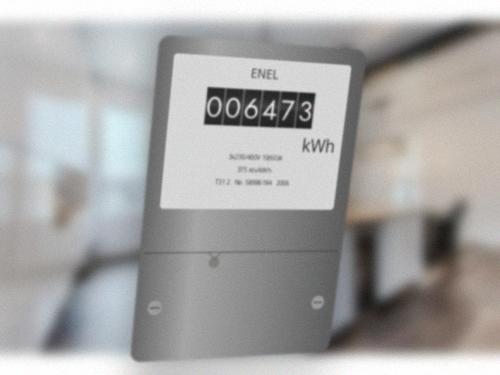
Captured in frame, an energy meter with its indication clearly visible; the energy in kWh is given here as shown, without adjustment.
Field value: 6473 kWh
